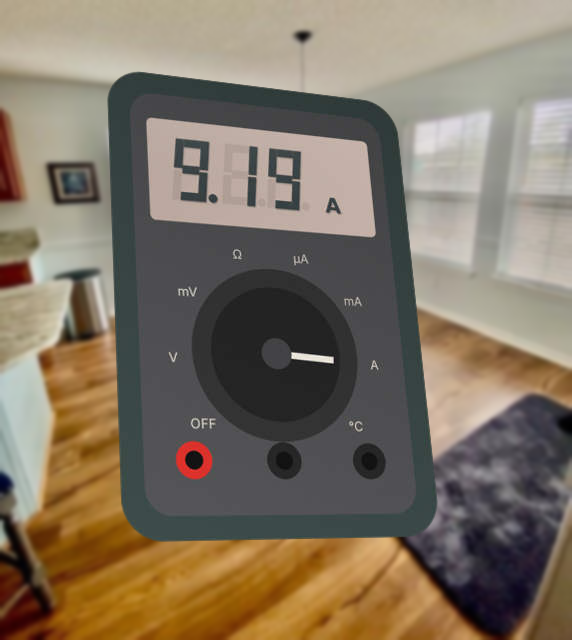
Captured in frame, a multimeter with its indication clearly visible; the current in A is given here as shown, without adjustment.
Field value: 9.19 A
